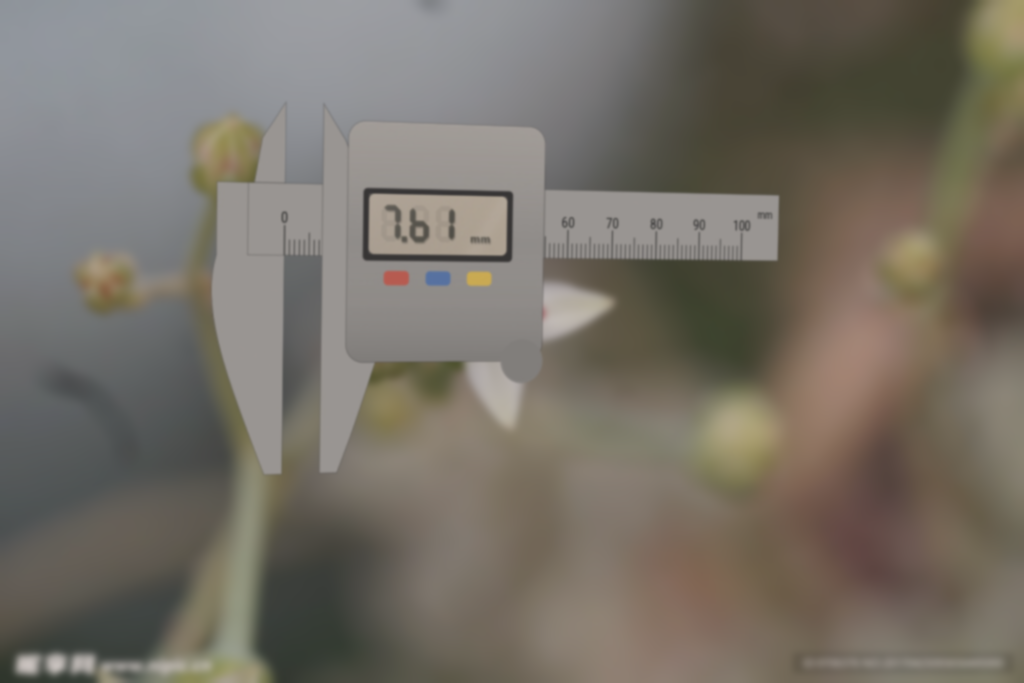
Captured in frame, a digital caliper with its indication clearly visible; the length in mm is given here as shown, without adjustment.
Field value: 7.61 mm
